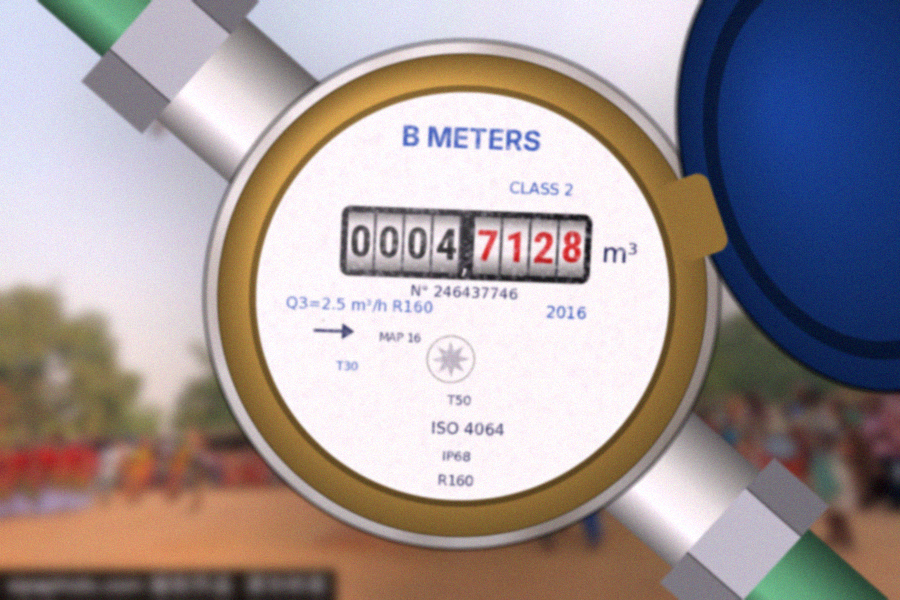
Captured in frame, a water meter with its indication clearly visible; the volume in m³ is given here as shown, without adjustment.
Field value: 4.7128 m³
